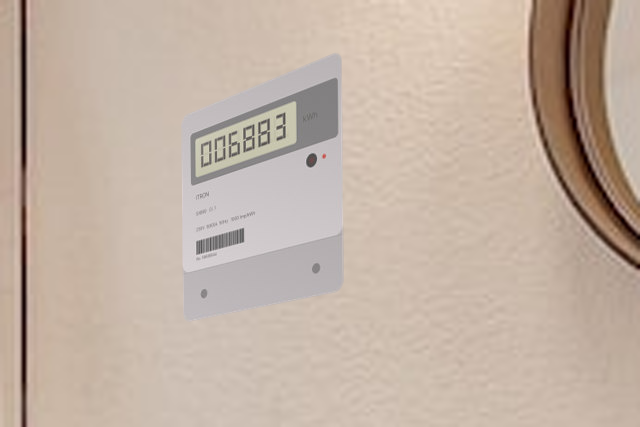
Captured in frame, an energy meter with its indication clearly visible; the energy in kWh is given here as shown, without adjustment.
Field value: 6883 kWh
